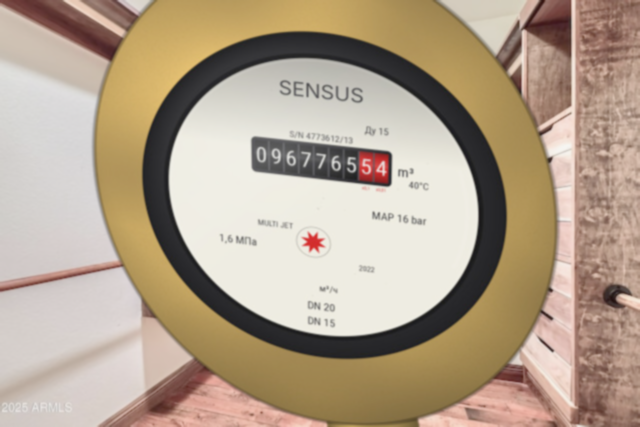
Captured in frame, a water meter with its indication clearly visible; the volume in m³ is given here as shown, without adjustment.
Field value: 967765.54 m³
